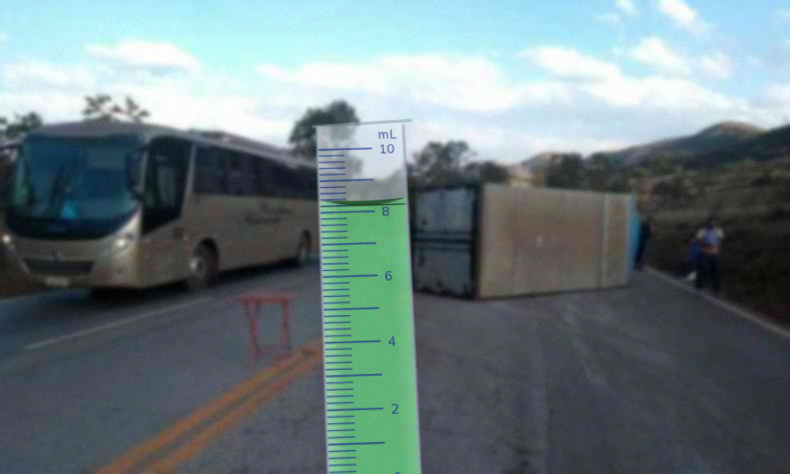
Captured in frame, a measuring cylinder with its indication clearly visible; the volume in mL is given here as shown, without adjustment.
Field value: 8.2 mL
